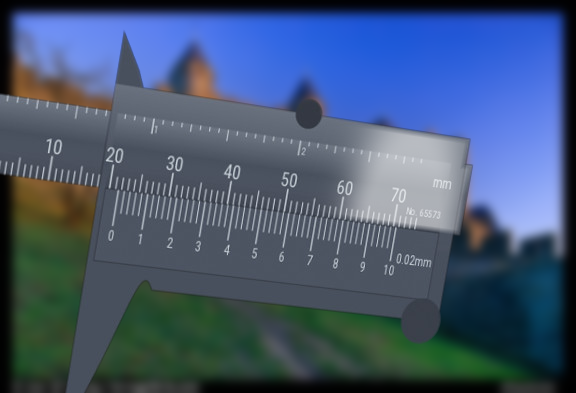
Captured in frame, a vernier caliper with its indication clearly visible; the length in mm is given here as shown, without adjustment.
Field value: 21.5 mm
